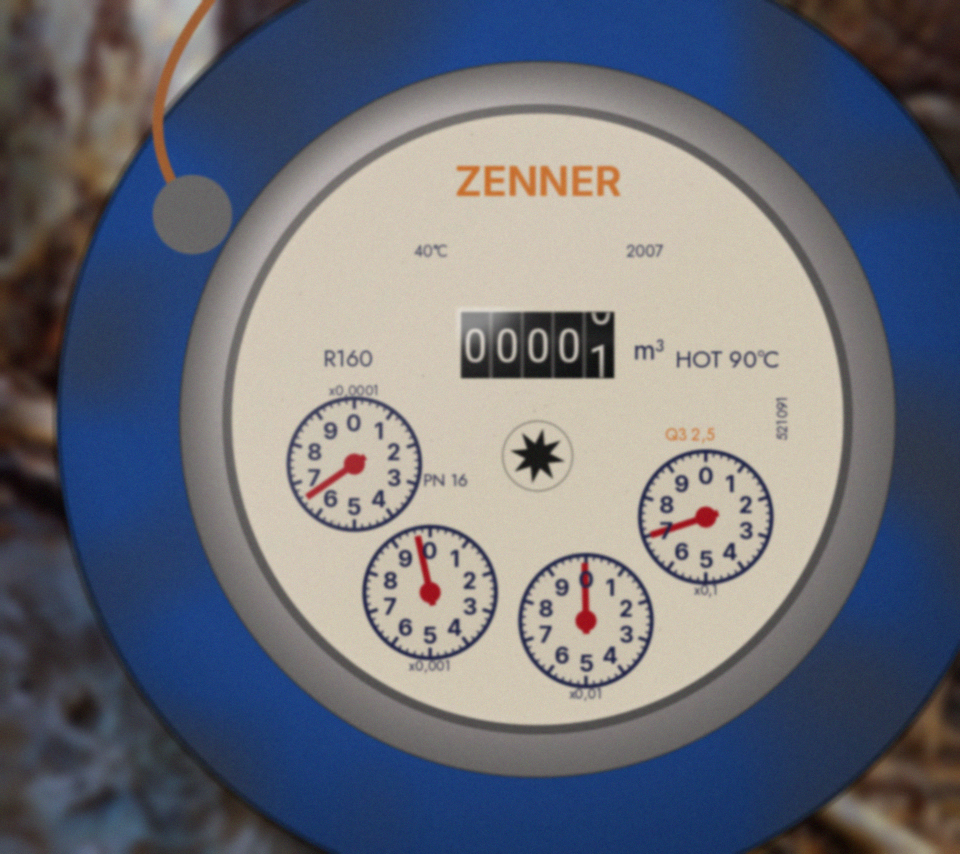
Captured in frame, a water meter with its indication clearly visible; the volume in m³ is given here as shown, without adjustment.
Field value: 0.6996 m³
